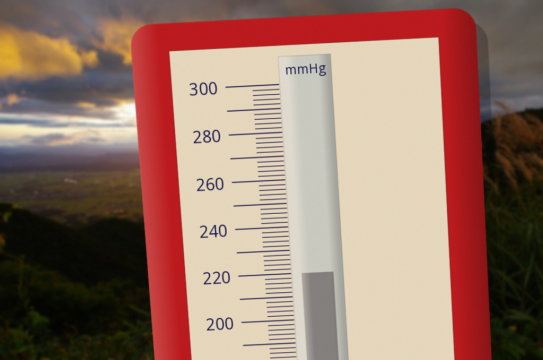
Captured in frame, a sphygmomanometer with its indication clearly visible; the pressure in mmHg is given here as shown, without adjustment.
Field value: 220 mmHg
